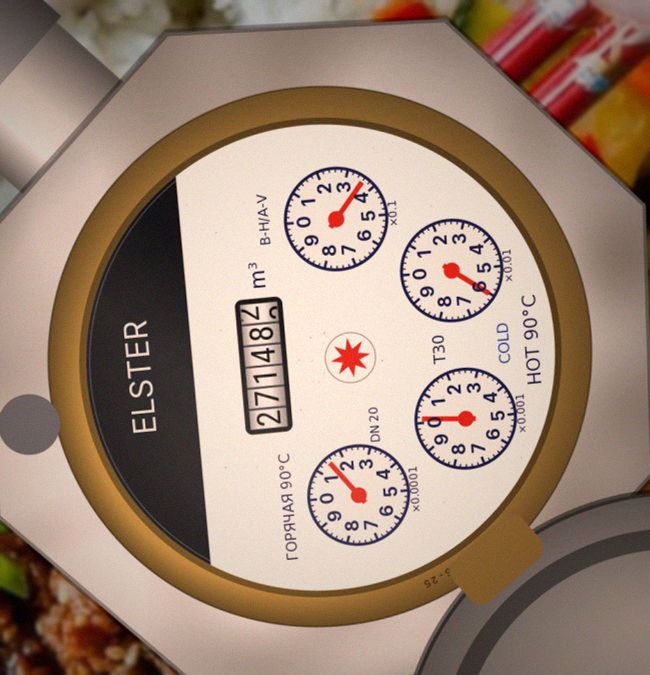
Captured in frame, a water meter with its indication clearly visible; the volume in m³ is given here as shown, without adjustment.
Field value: 271482.3601 m³
